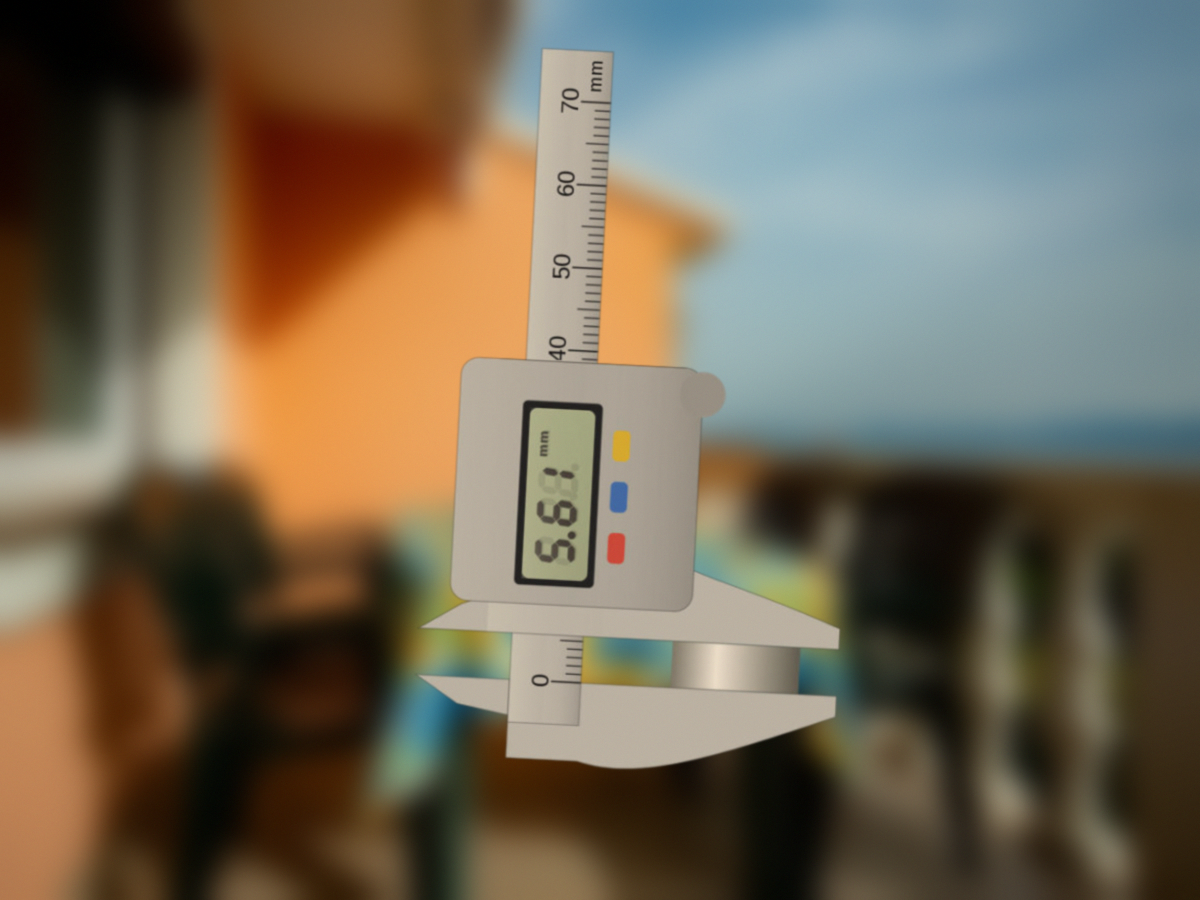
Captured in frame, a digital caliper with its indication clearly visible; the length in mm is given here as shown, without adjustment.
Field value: 5.61 mm
